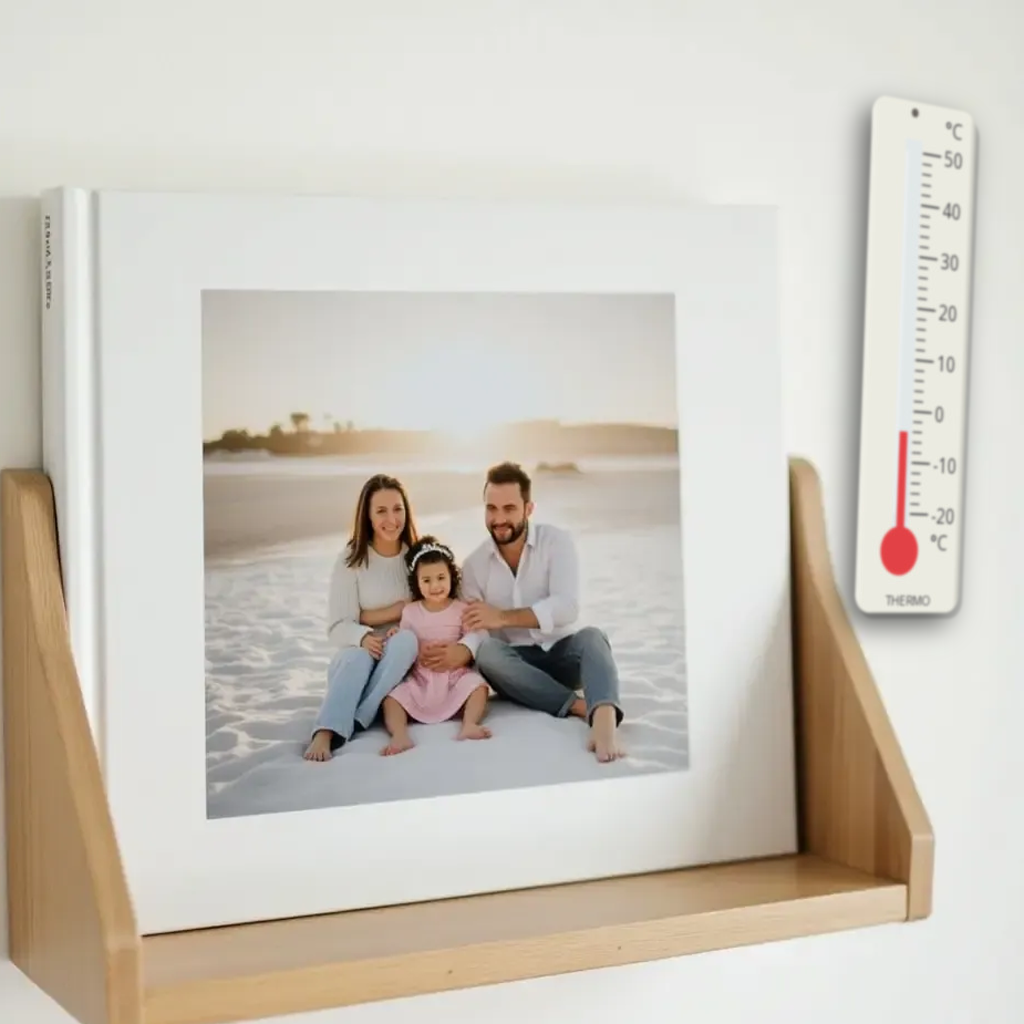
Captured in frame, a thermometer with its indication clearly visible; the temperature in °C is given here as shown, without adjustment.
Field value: -4 °C
